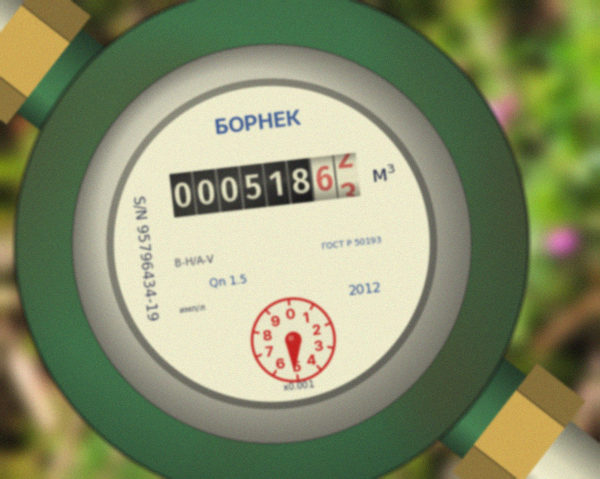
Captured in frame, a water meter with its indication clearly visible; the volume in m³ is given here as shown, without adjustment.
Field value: 518.625 m³
